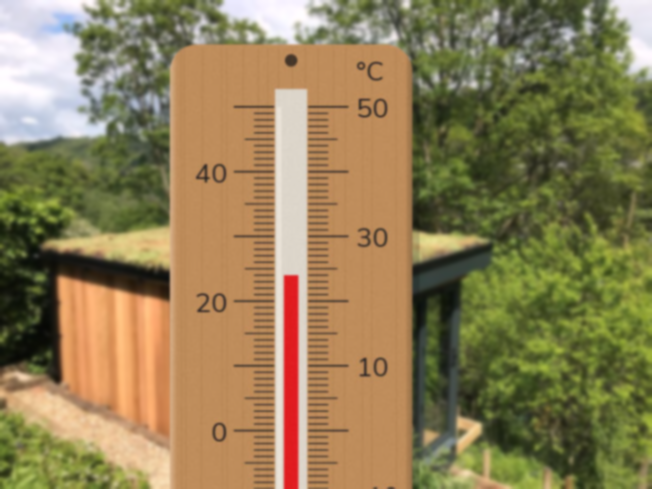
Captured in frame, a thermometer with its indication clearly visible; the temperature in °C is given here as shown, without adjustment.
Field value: 24 °C
